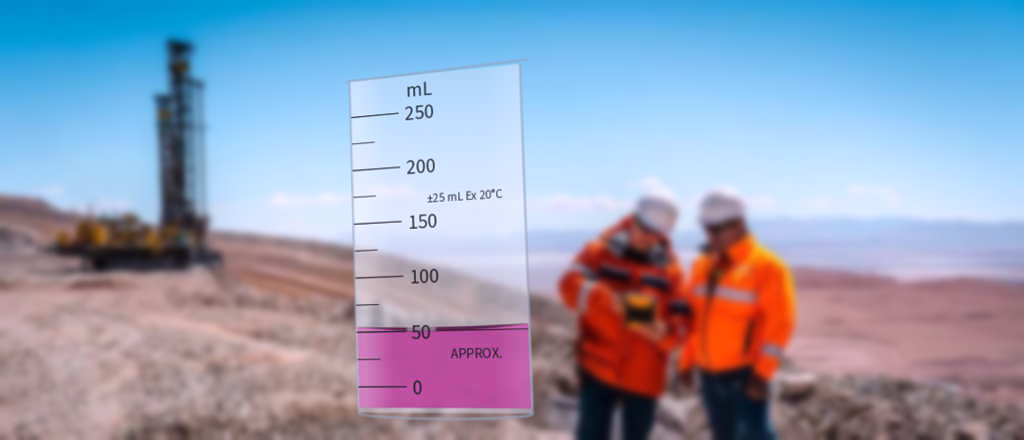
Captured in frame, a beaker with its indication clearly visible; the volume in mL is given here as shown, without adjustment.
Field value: 50 mL
